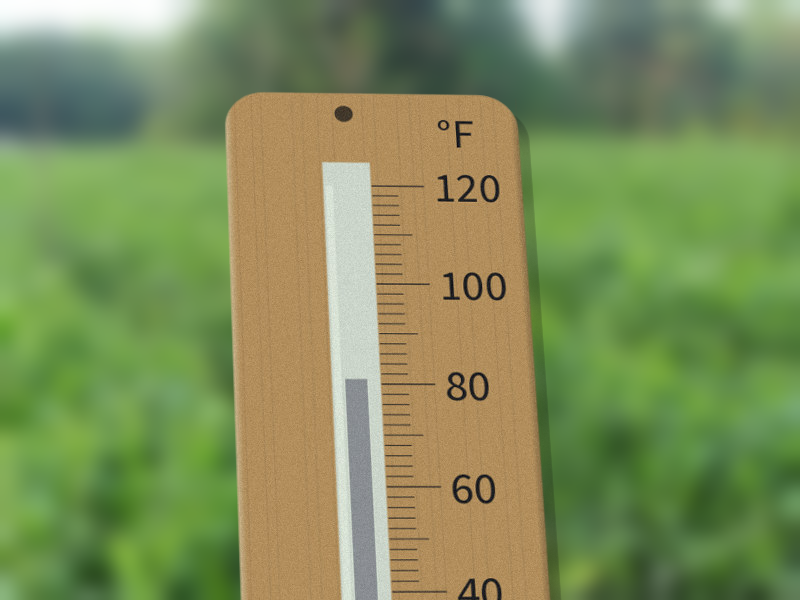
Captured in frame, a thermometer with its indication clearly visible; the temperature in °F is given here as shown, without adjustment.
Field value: 81 °F
